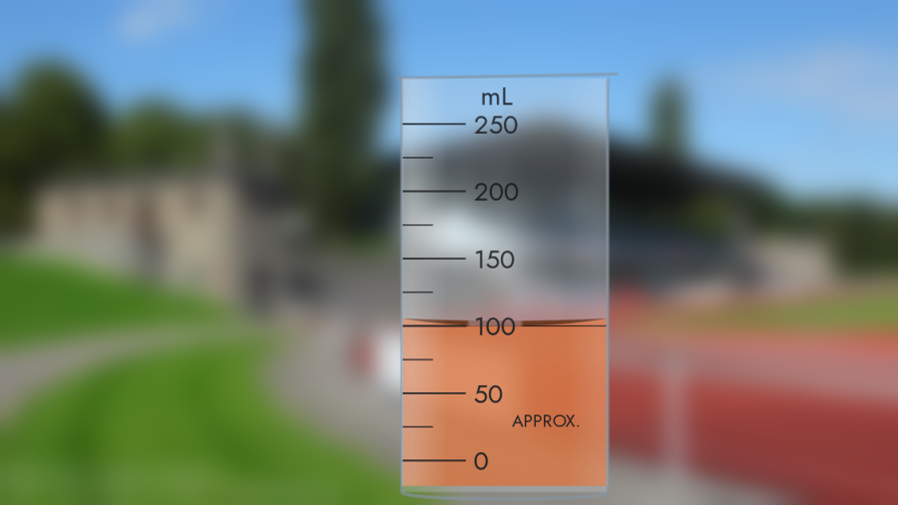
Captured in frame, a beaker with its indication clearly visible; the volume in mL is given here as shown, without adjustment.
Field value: 100 mL
